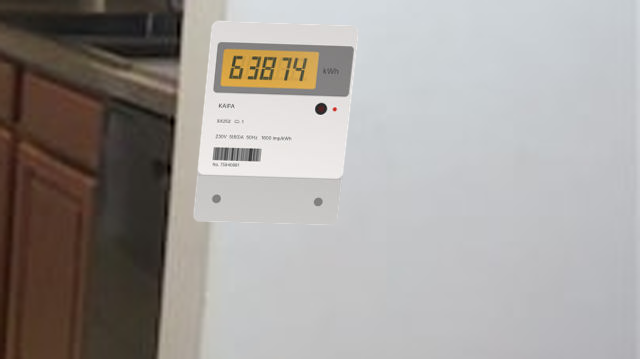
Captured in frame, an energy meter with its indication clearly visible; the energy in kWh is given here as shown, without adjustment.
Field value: 63874 kWh
